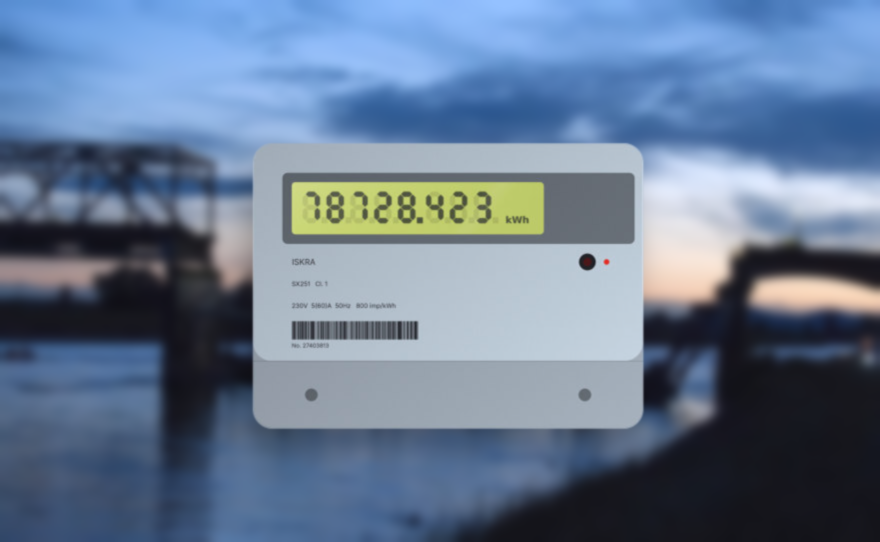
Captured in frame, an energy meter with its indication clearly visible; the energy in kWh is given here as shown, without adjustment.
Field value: 78728.423 kWh
